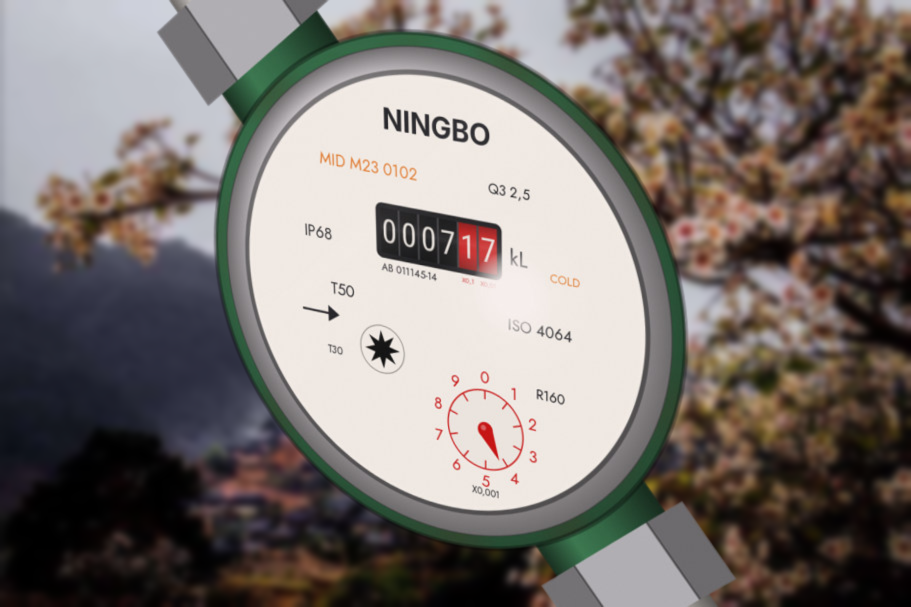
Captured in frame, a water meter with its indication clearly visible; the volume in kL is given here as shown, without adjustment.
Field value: 7.174 kL
